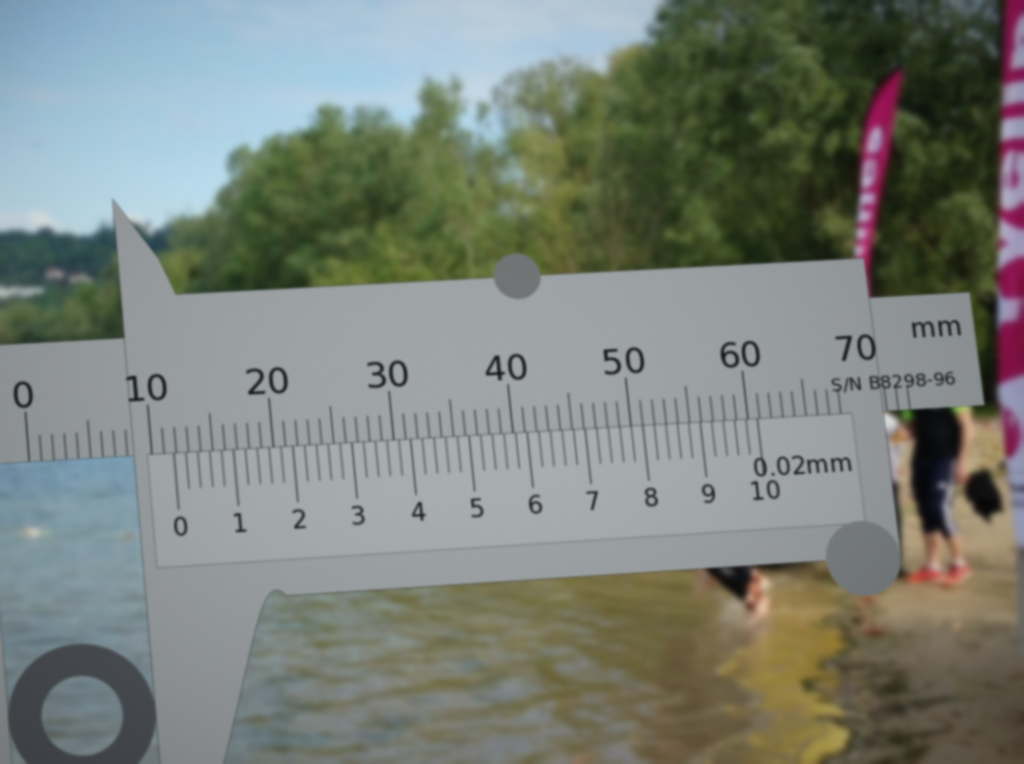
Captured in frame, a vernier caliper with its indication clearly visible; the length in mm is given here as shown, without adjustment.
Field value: 11.8 mm
